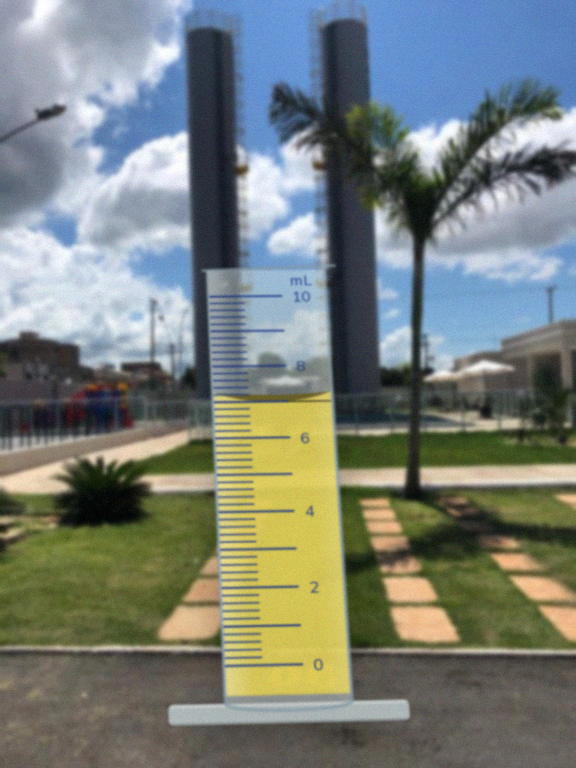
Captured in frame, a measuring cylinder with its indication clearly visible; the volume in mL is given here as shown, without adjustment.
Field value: 7 mL
